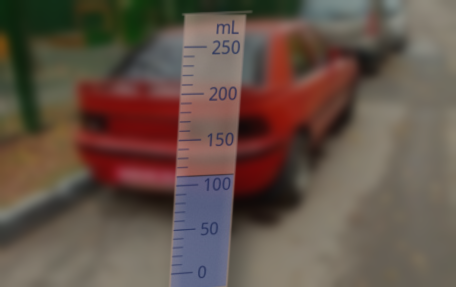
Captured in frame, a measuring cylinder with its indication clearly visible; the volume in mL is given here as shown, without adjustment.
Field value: 110 mL
